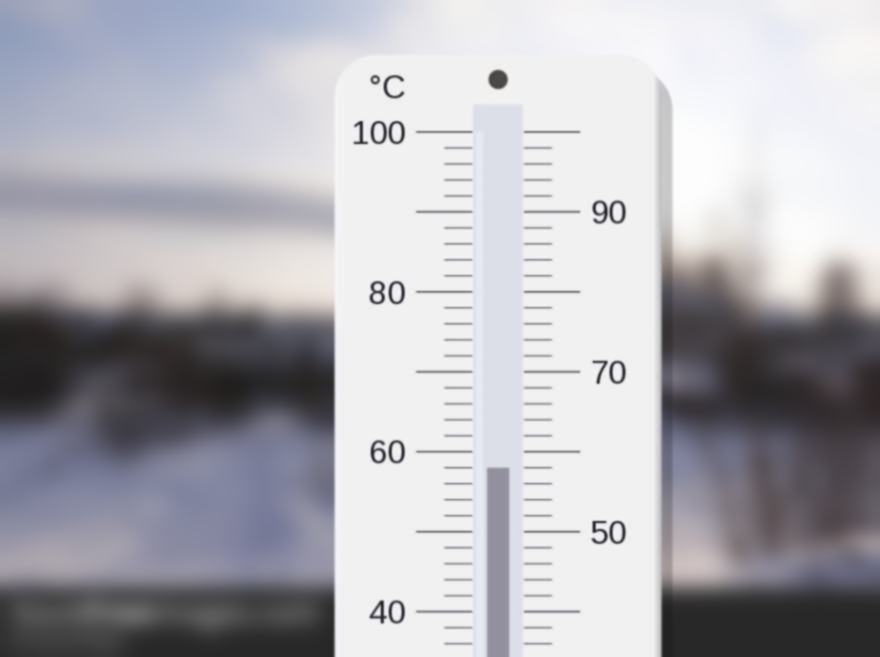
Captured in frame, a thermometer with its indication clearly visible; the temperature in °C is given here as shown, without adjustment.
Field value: 58 °C
